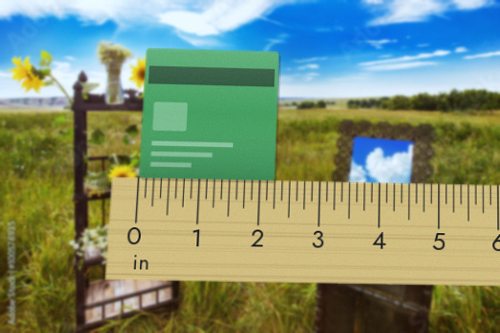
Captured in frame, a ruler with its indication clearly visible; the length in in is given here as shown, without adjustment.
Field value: 2.25 in
